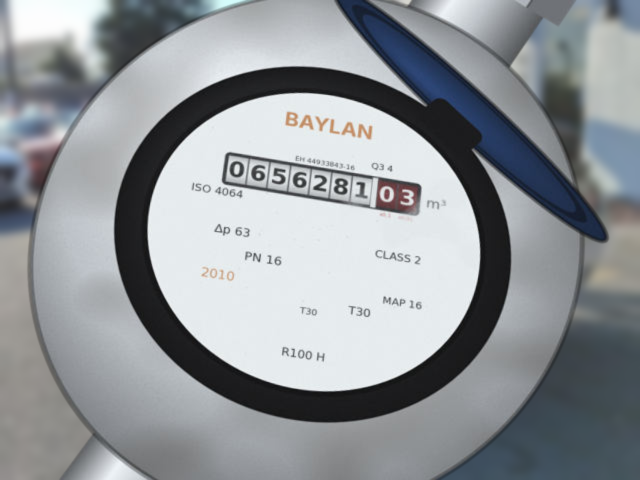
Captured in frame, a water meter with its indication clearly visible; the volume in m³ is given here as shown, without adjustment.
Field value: 656281.03 m³
